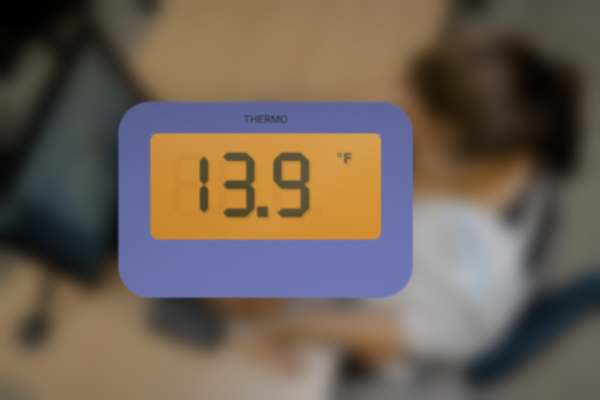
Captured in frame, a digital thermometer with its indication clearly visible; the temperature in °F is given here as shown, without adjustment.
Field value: 13.9 °F
